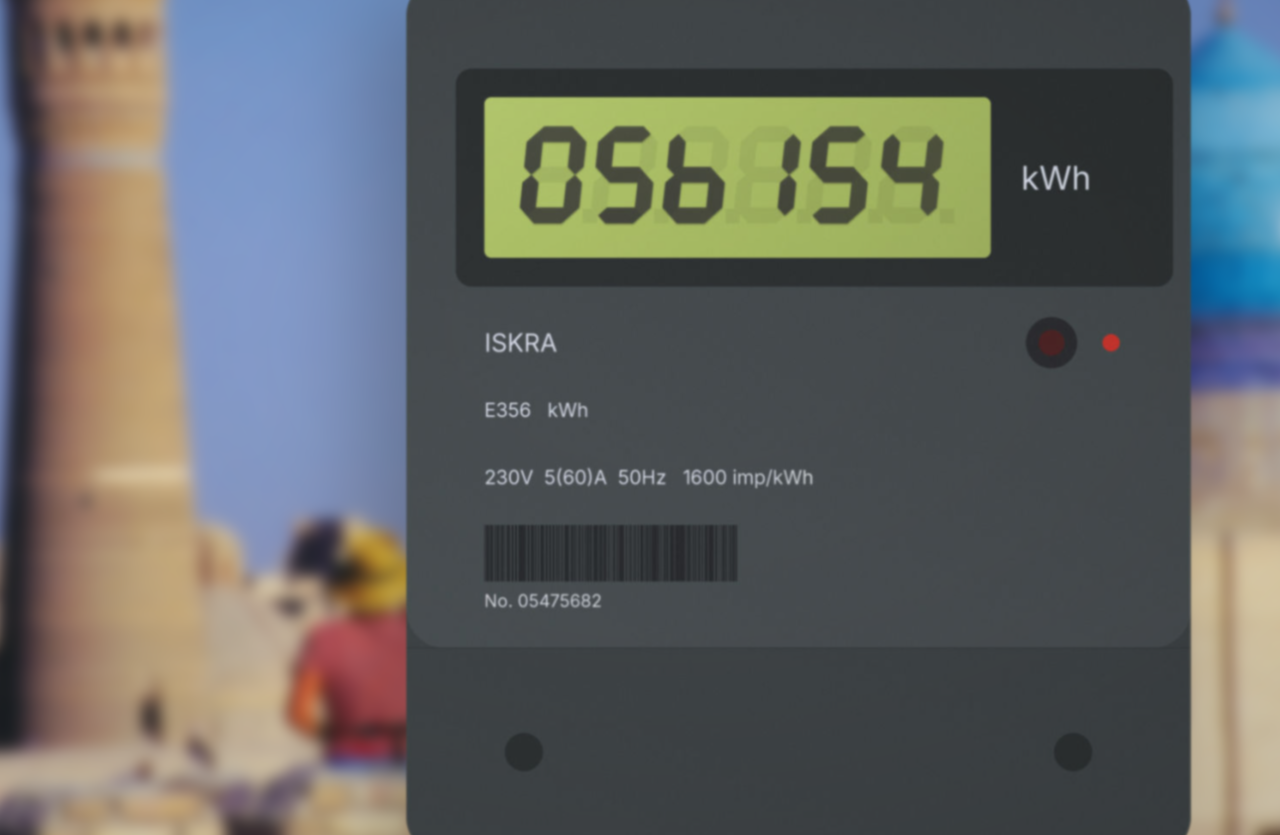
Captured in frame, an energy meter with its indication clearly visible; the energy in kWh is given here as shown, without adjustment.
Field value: 56154 kWh
